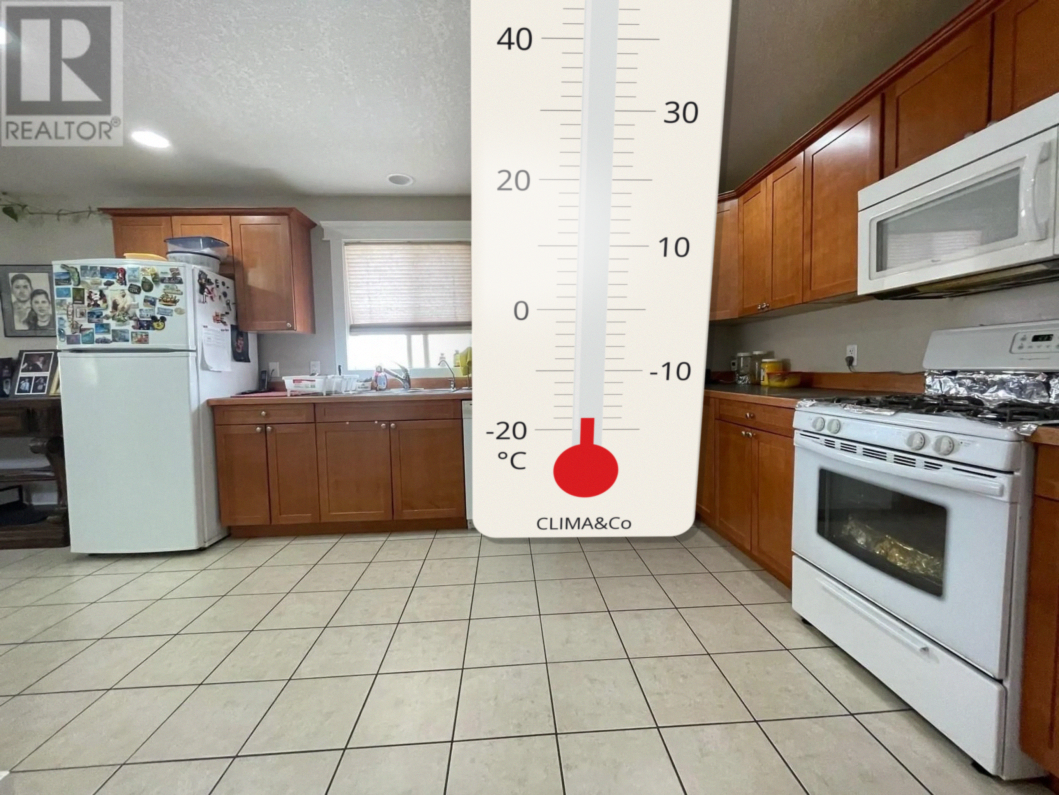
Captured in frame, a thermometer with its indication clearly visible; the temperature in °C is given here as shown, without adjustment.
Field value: -18 °C
